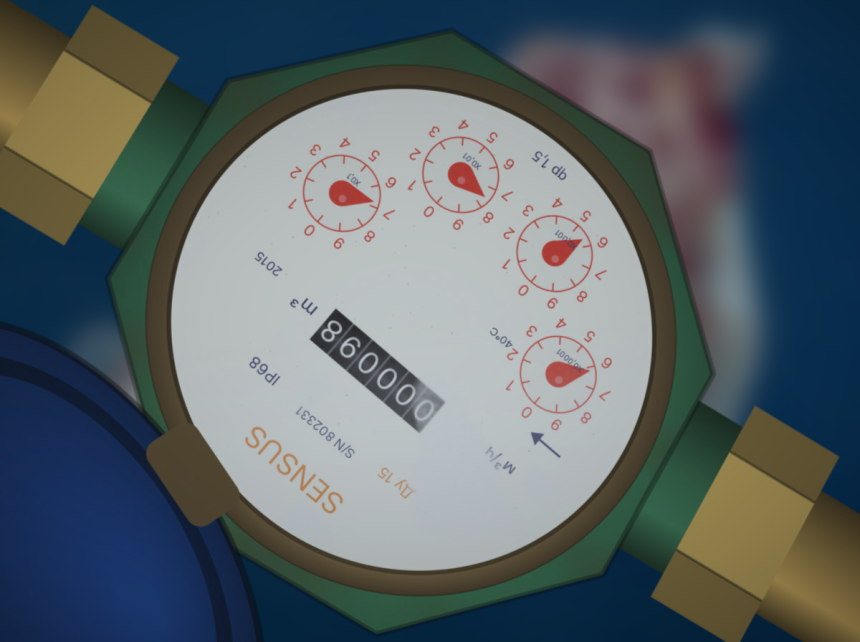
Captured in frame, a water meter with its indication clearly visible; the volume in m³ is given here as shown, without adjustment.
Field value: 98.6756 m³
